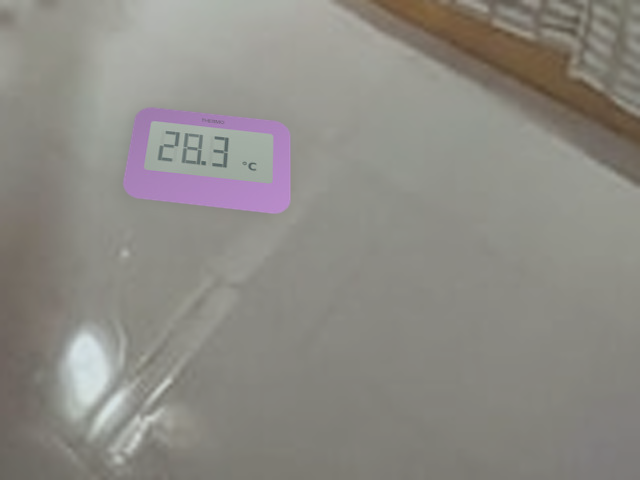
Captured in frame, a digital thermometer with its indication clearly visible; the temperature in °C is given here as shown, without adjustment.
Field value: 28.3 °C
